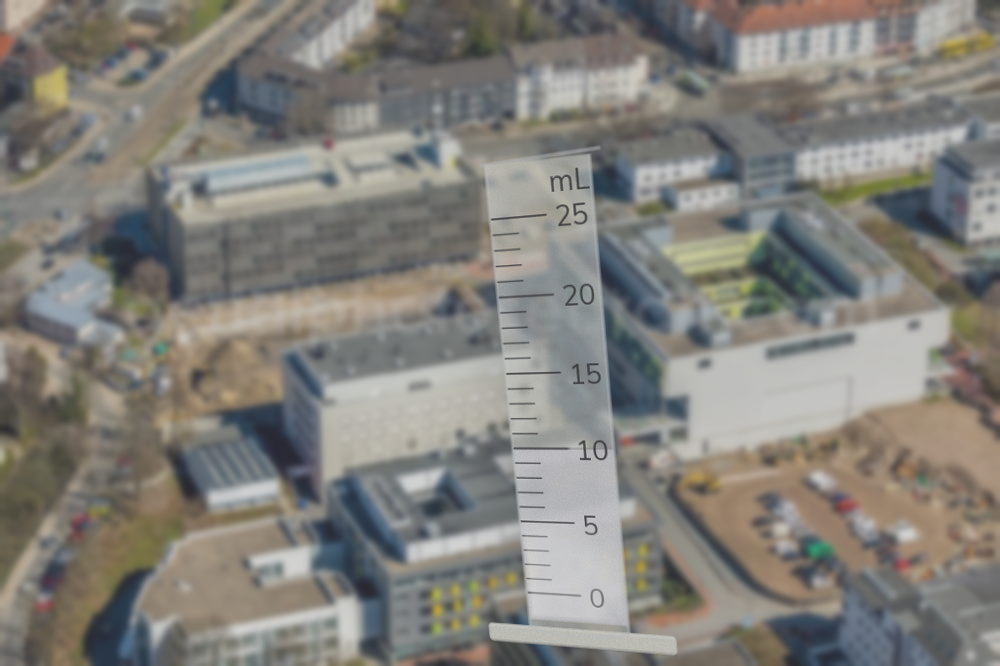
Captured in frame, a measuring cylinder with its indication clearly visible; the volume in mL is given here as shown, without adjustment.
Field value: 10 mL
